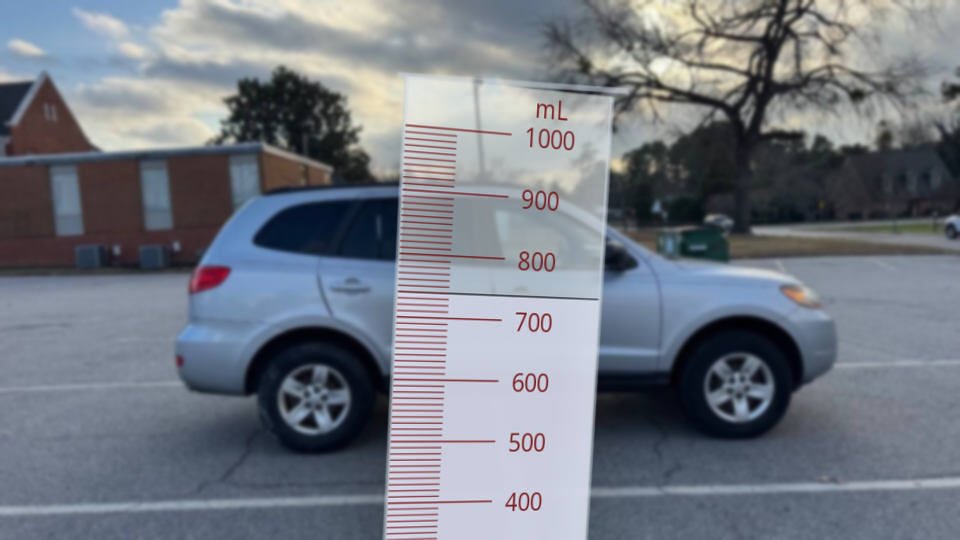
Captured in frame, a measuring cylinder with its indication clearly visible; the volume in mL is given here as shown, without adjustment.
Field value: 740 mL
